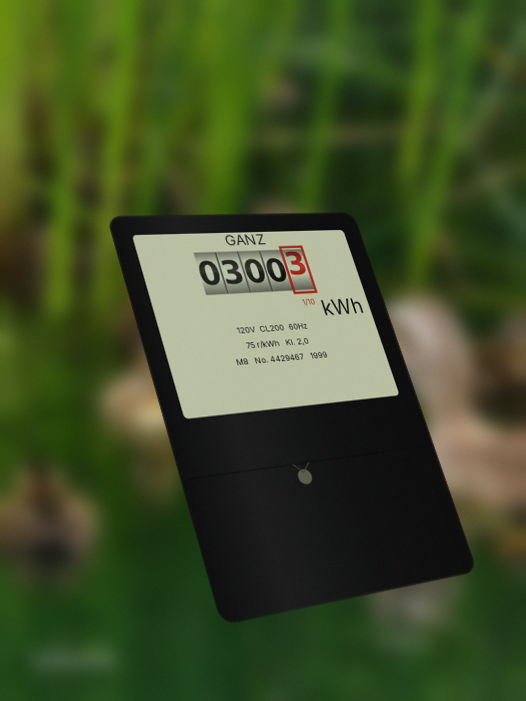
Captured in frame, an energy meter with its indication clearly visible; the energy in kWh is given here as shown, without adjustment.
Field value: 300.3 kWh
